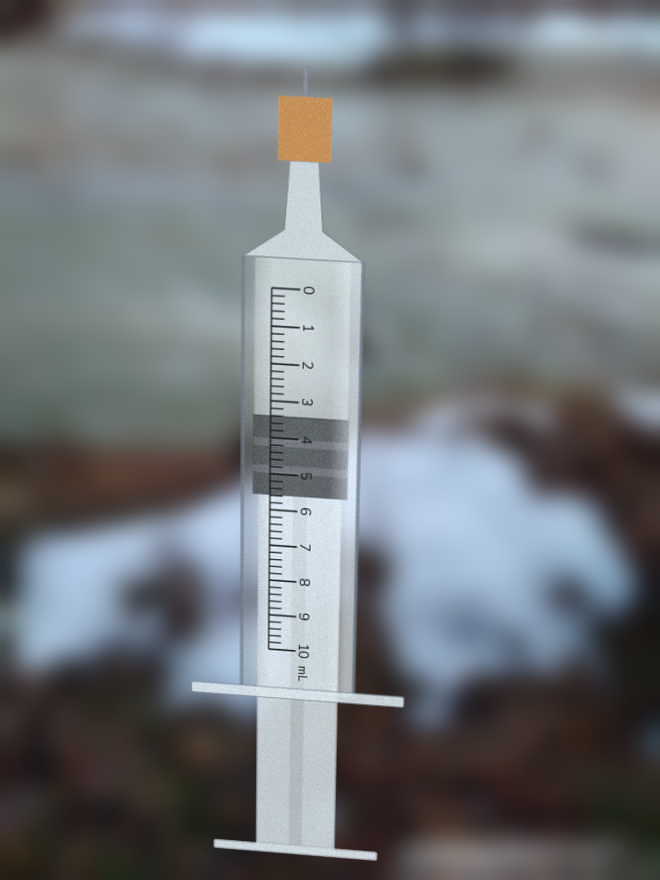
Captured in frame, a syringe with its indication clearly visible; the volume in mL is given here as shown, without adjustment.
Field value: 3.4 mL
